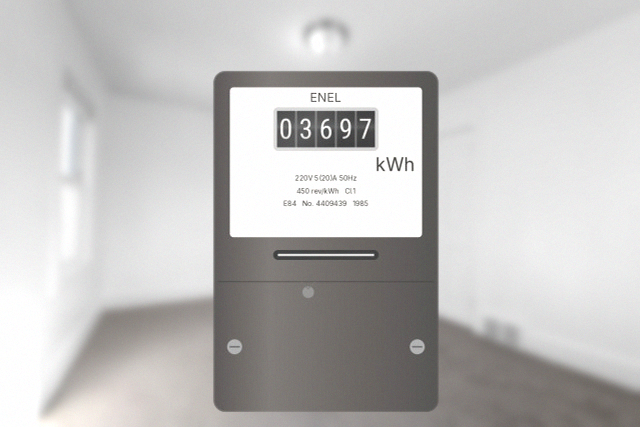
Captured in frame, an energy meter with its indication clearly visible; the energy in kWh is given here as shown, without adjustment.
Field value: 3697 kWh
